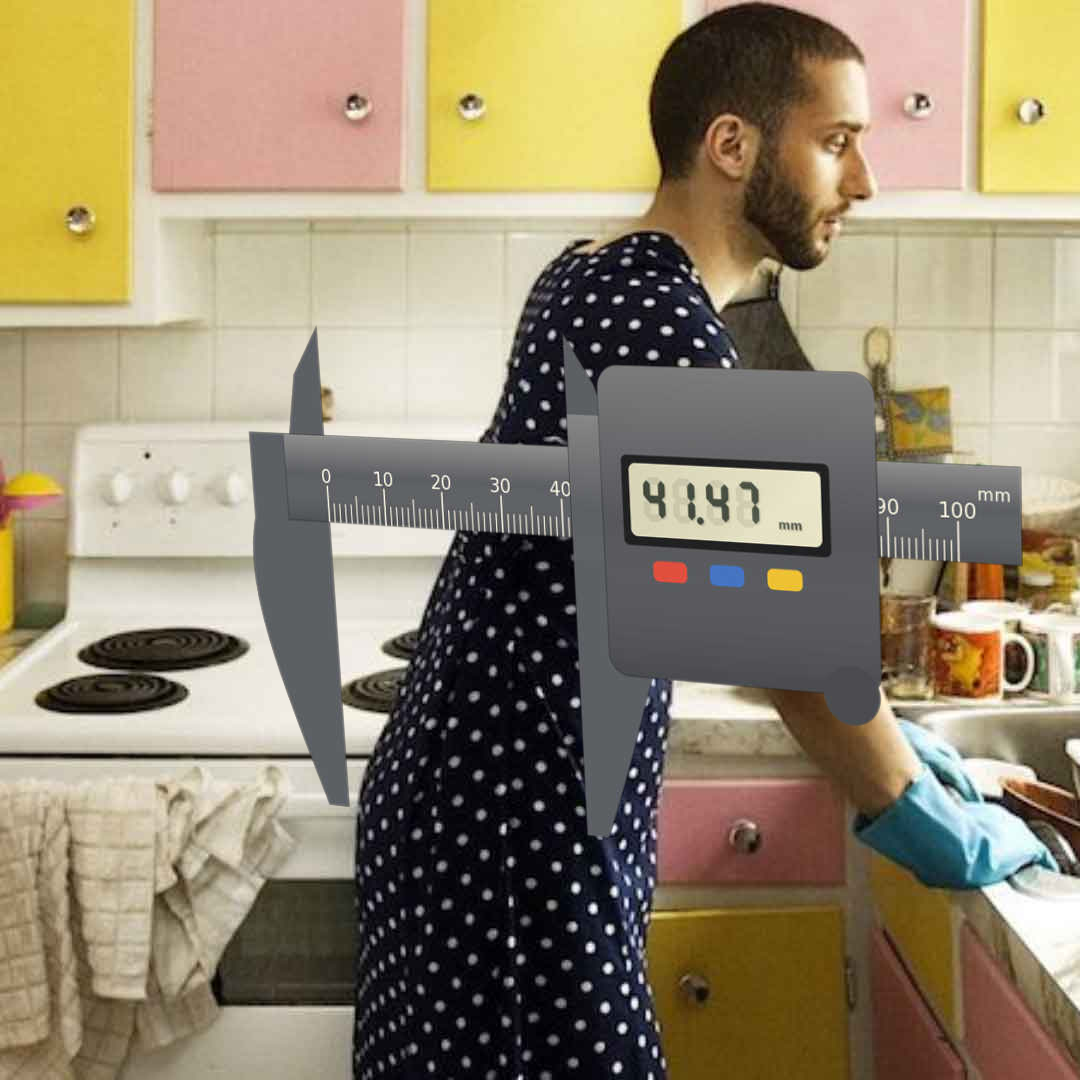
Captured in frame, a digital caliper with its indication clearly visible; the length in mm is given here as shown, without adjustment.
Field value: 41.47 mm
